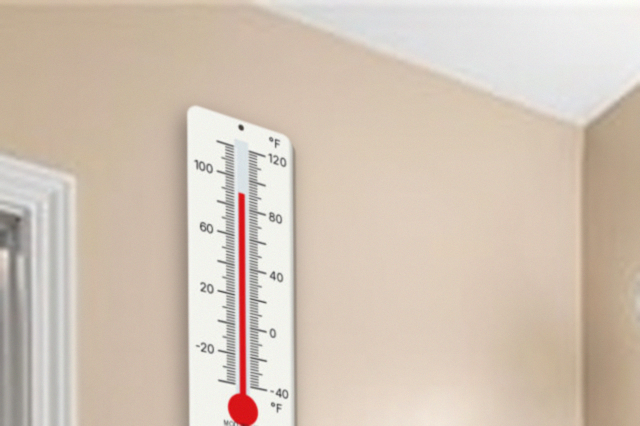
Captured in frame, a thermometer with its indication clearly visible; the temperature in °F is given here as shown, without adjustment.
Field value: 90 °F
